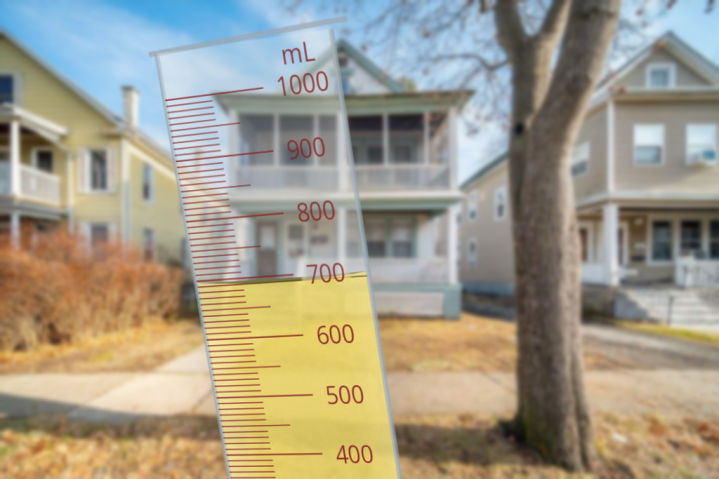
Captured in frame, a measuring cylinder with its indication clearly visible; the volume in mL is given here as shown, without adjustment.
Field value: 690 mL
